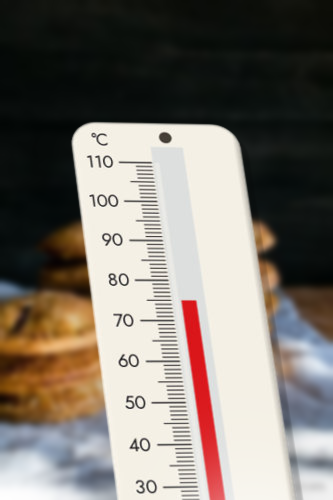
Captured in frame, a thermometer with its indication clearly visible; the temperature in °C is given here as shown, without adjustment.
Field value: 75 °C
